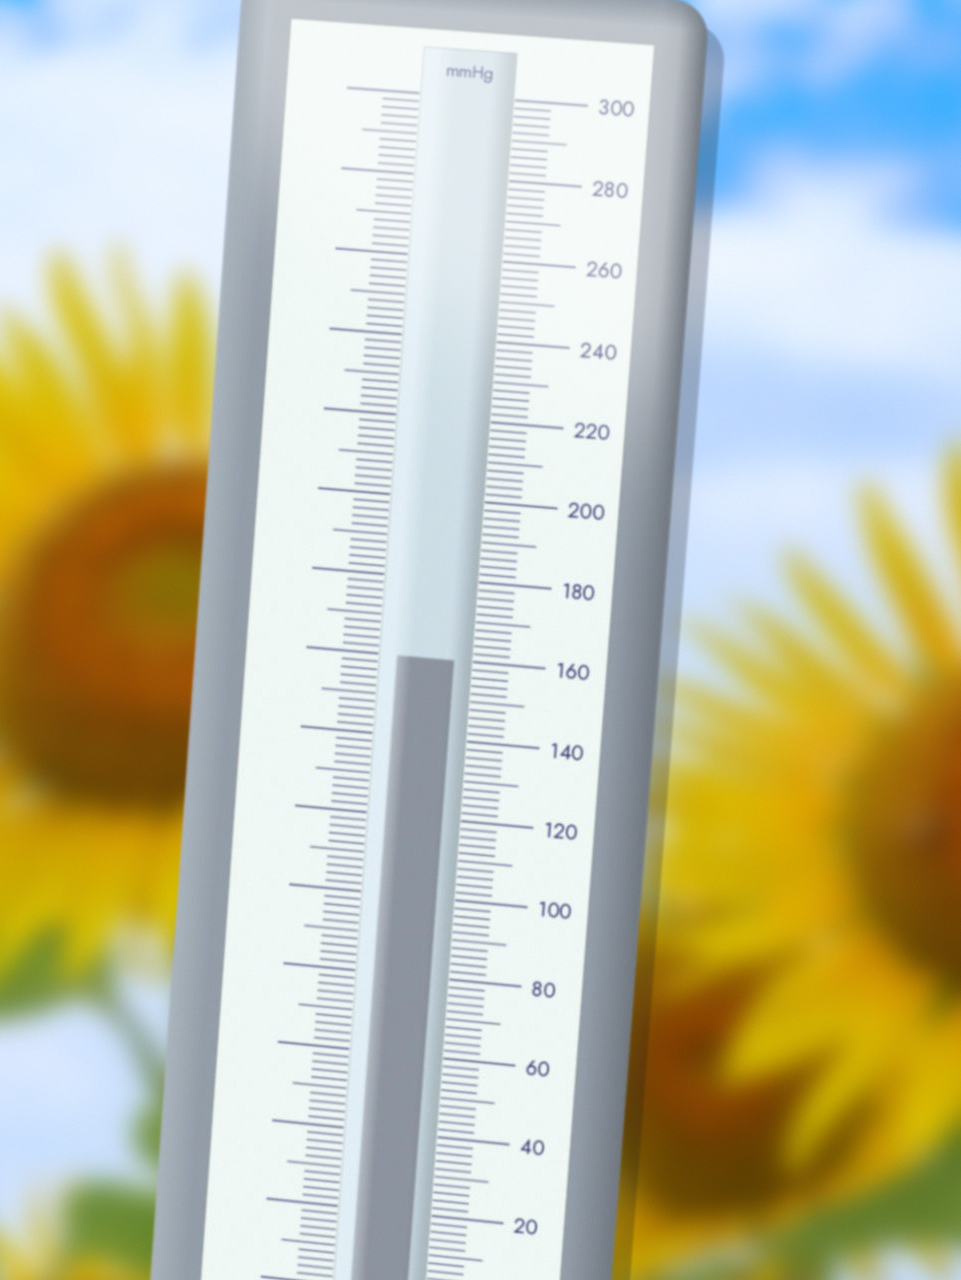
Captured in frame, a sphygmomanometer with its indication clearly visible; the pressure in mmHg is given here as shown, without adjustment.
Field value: 160 mmHg
